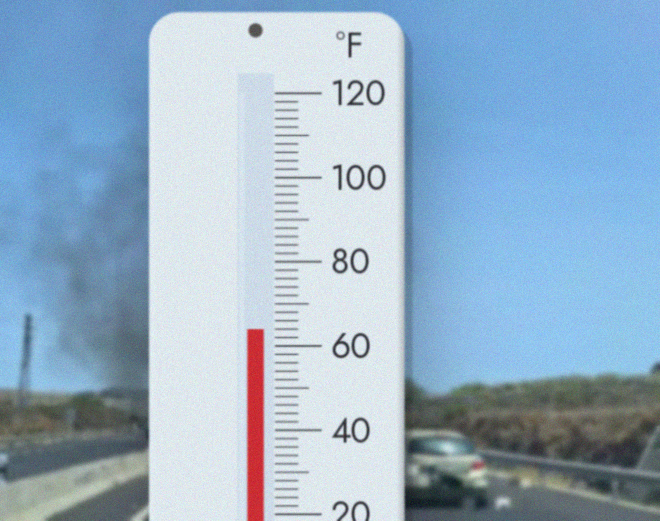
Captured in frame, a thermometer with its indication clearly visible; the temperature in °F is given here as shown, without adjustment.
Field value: 64 °F
